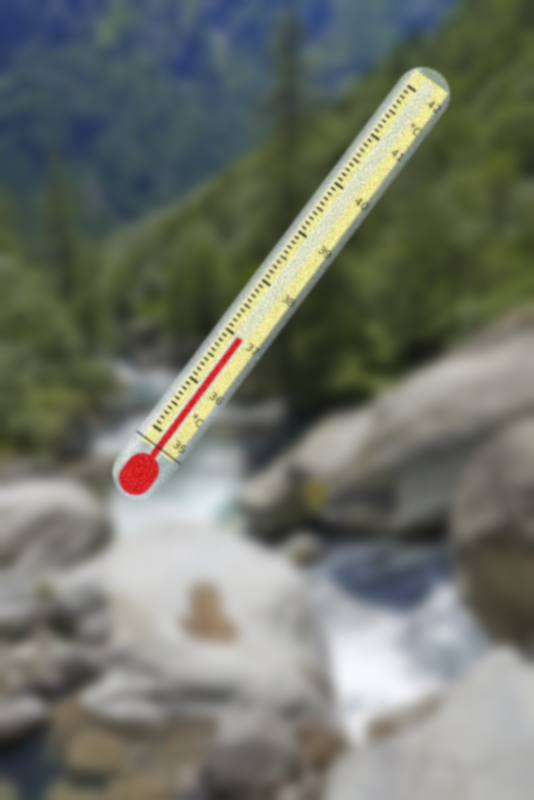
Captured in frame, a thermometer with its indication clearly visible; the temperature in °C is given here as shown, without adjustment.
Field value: 37 °C
